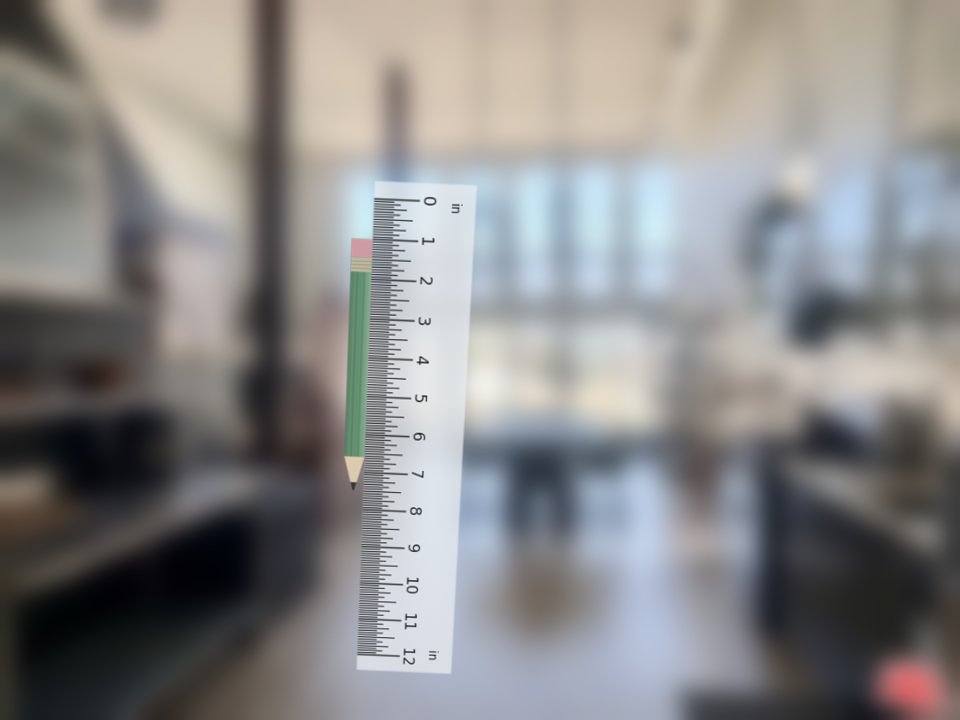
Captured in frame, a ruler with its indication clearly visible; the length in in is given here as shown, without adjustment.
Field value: 6.5 in
